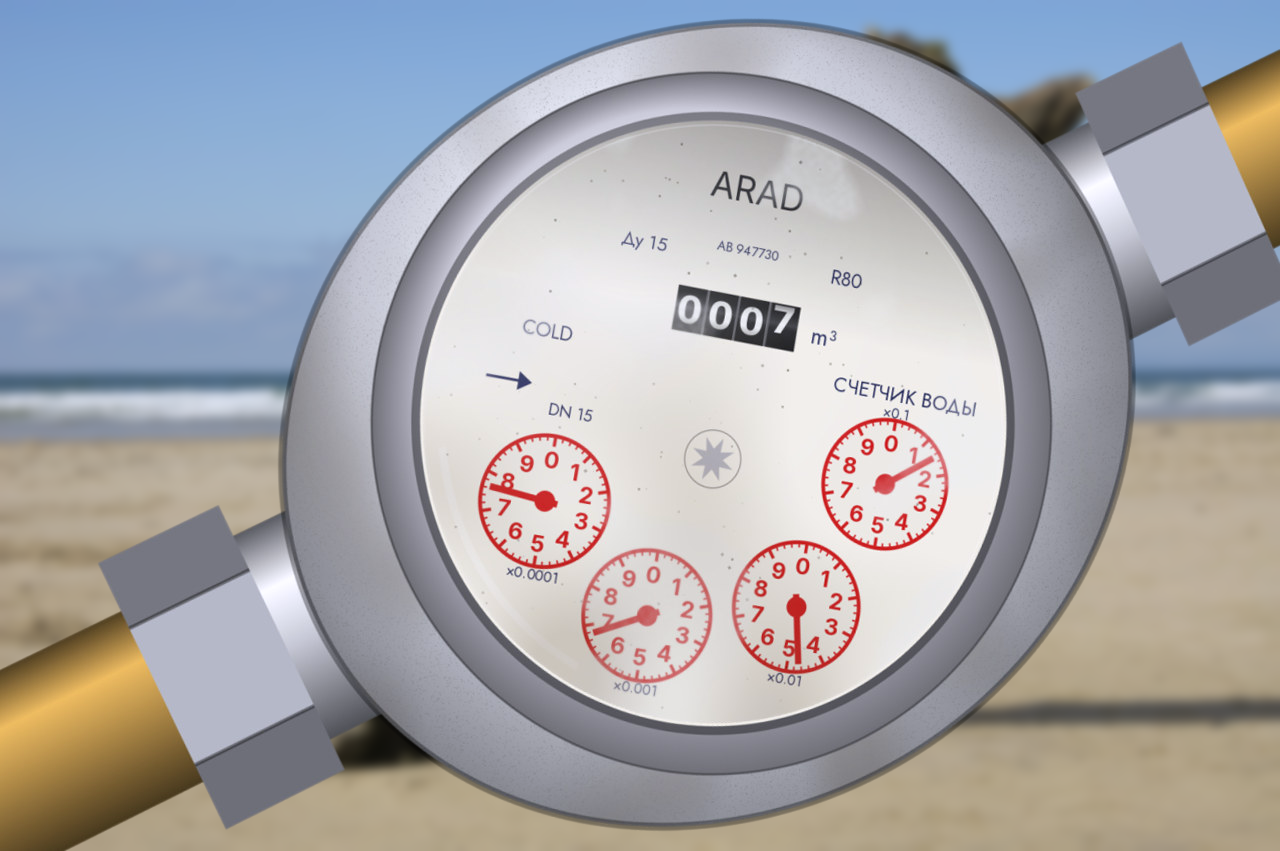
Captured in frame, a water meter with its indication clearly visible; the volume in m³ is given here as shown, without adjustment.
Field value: 7.1467 m³
